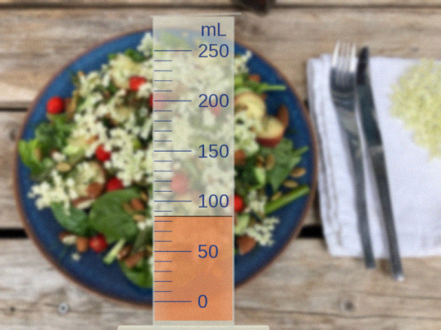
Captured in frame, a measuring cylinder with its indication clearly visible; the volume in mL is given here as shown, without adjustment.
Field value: 85 mL
